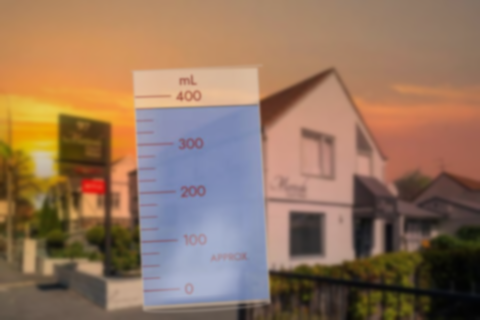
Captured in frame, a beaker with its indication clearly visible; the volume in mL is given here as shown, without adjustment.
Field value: 375 mL
